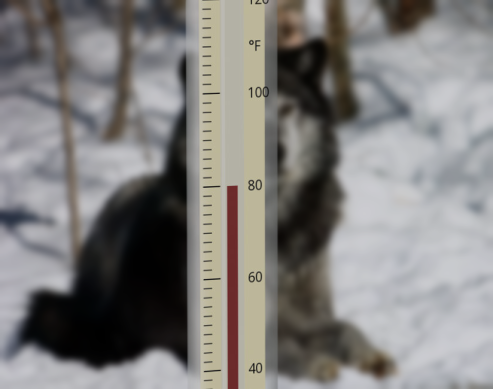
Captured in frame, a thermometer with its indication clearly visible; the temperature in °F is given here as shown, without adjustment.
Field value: 80 °F
